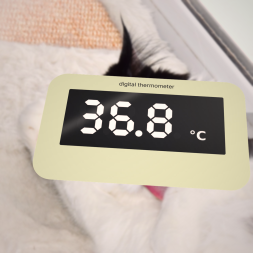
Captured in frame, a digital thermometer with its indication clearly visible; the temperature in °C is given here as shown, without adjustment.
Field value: 36.8 °C
